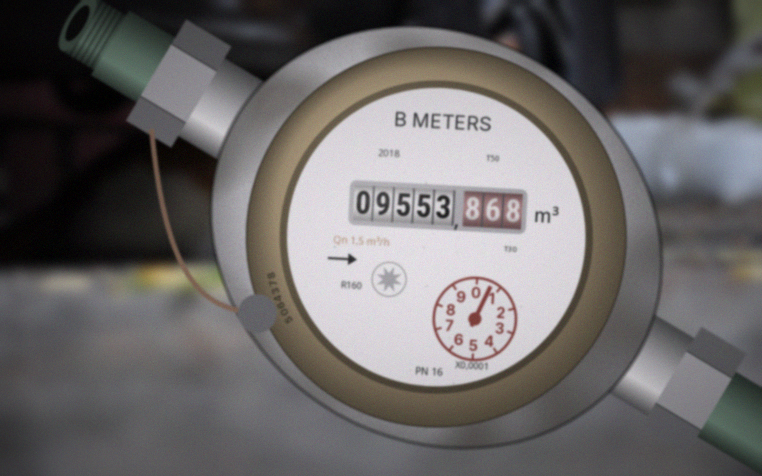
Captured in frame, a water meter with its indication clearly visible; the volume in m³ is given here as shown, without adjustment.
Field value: 9553.8680 m³
